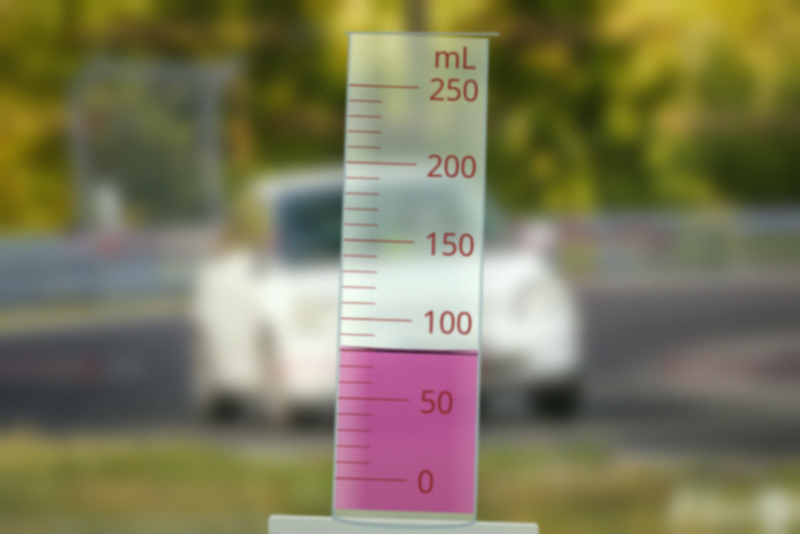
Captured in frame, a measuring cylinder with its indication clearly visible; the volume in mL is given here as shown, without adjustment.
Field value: 80 mL
